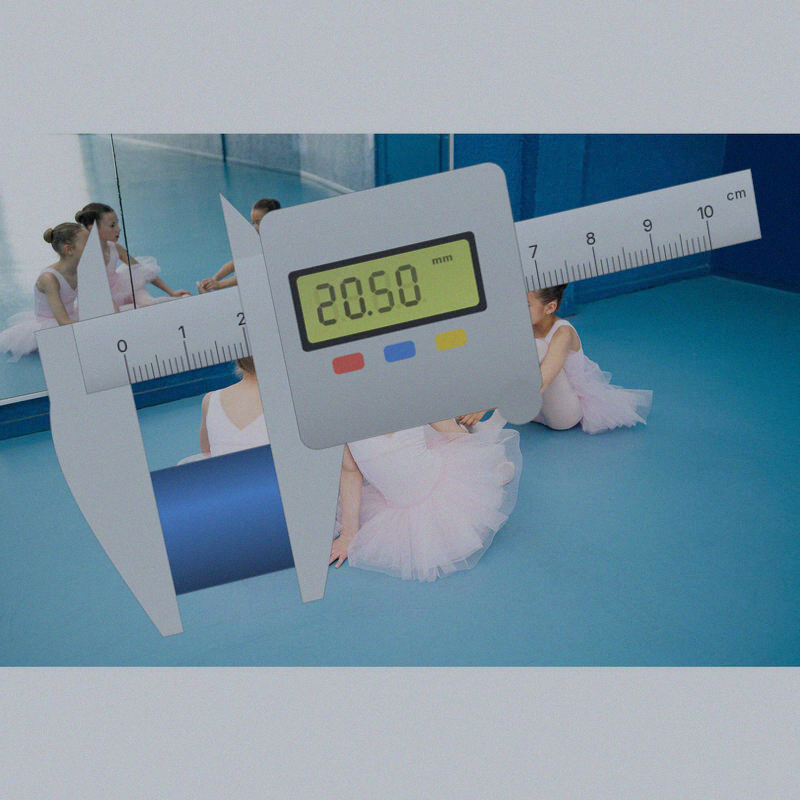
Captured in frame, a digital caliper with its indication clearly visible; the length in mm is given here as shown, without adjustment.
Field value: 20.50 mm
